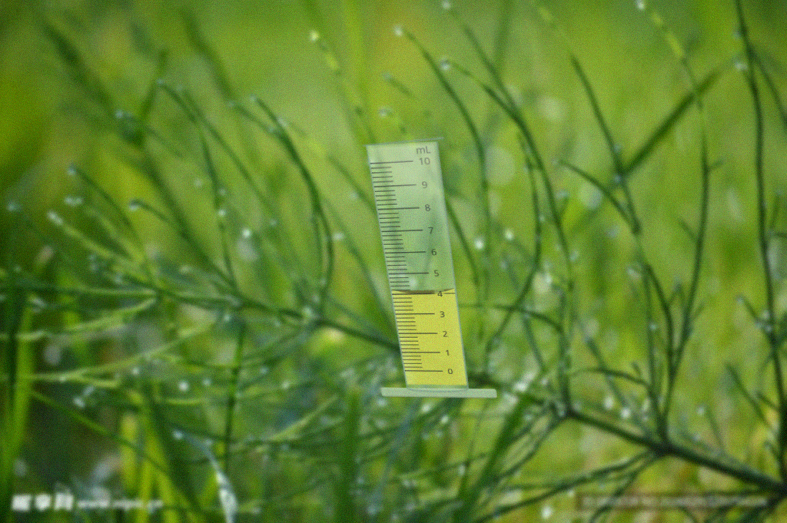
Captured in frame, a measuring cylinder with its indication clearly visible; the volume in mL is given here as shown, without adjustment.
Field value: 4 mL
